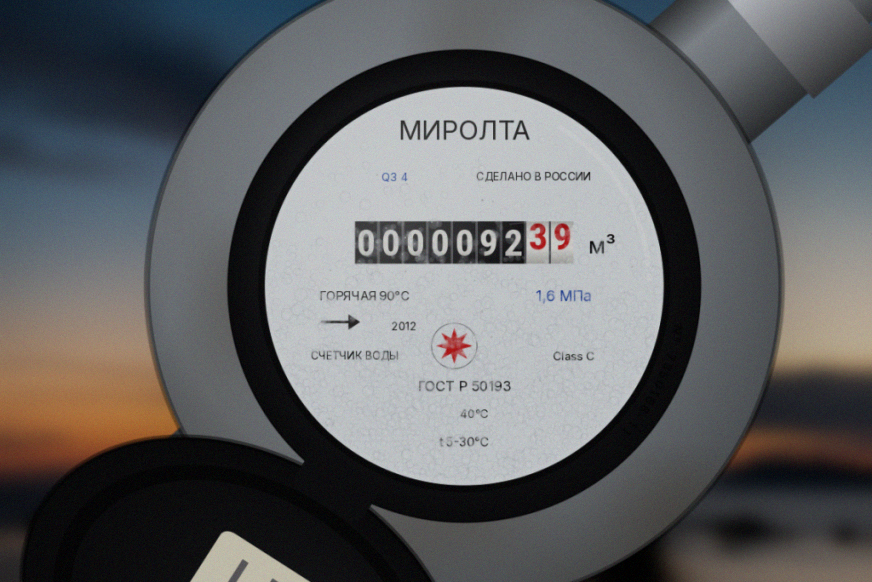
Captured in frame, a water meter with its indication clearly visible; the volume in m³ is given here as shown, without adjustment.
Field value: 92.39 m³
